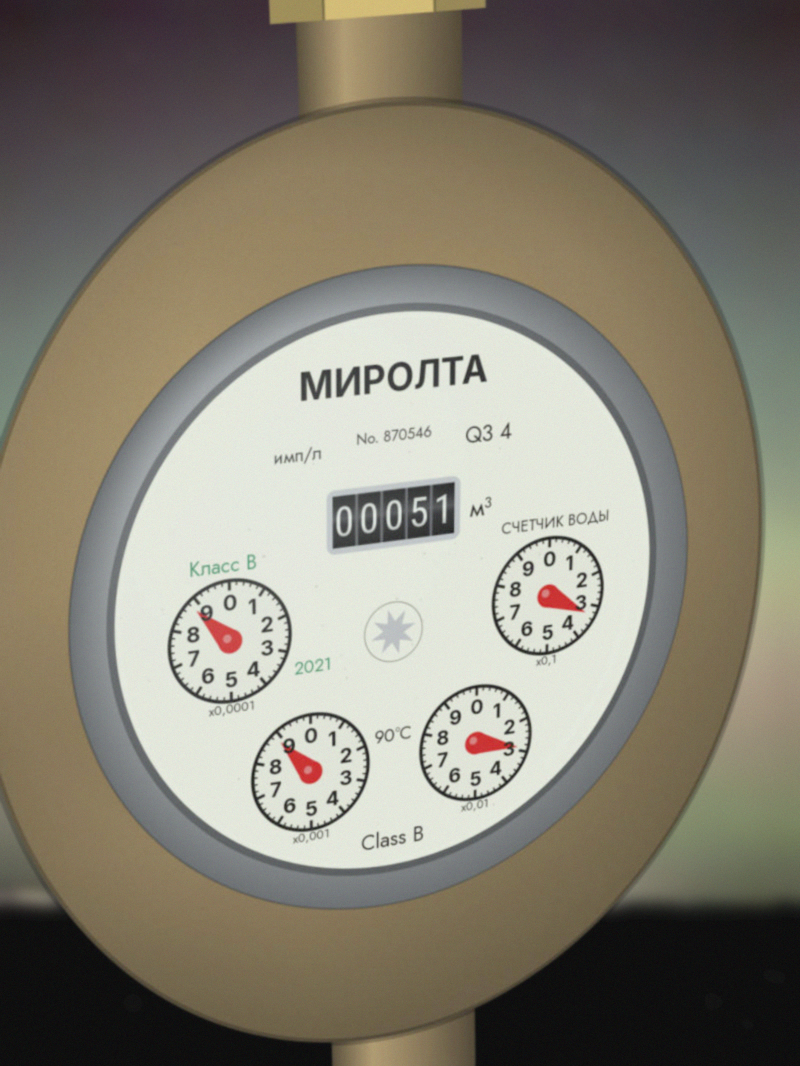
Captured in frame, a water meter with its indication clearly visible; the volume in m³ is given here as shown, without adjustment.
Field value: 51.3288 m³
